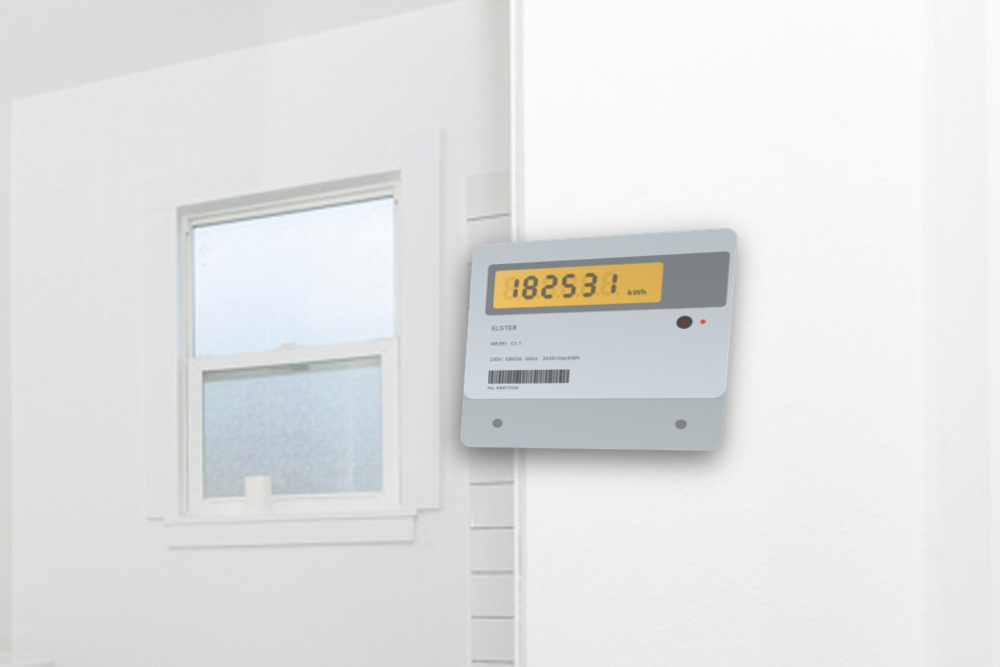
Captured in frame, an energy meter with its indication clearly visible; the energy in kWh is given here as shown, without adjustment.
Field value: 182531 kWh
